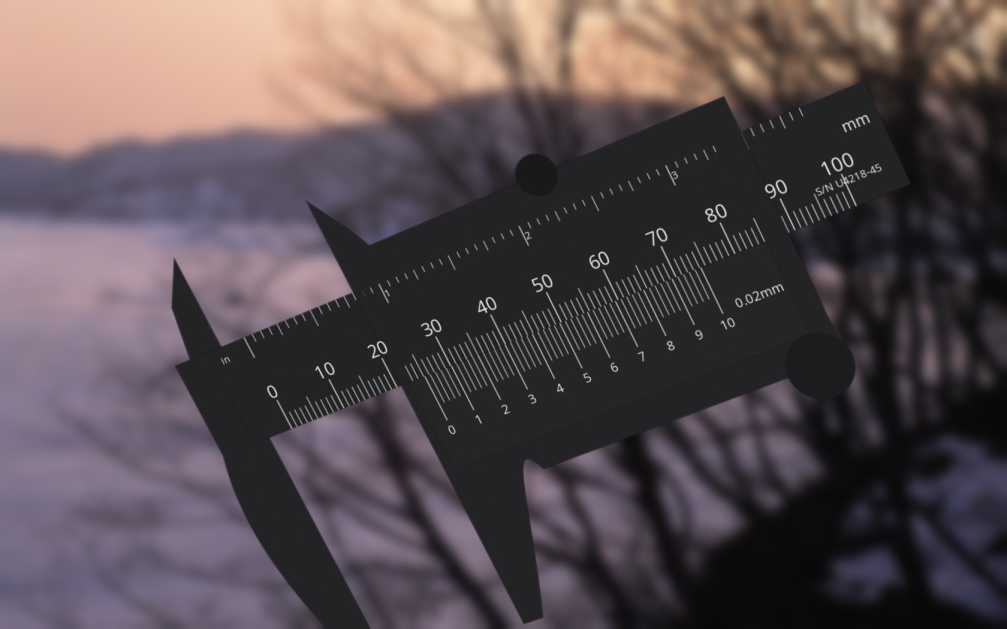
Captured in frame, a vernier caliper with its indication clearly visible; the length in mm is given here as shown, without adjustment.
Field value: 25.2 mm
